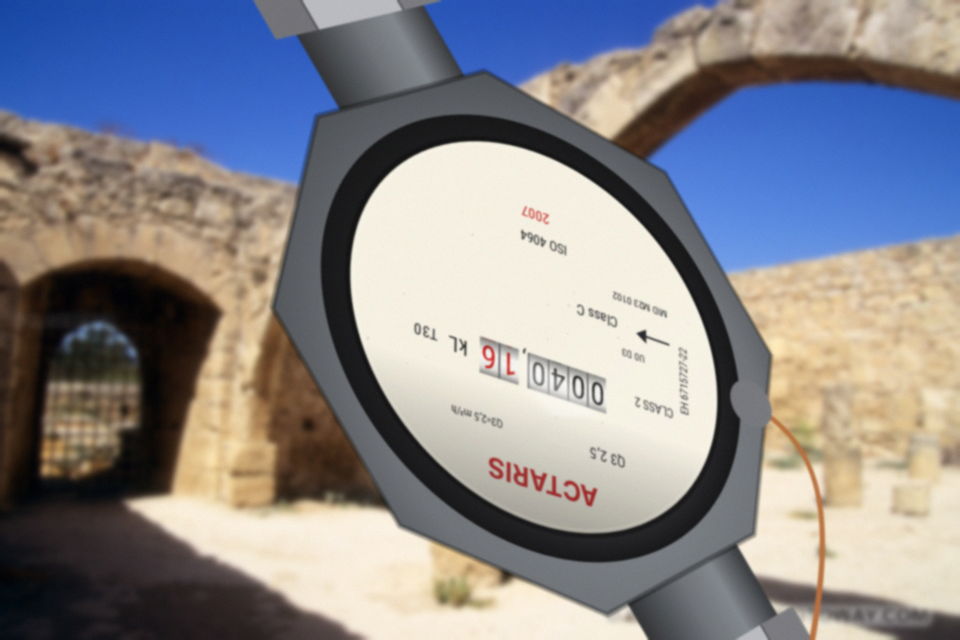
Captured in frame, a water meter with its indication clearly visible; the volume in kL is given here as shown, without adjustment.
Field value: 40.16 kL
